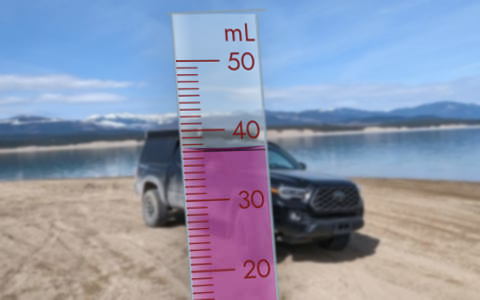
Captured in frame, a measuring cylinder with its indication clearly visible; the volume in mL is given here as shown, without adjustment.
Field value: 37 mL
